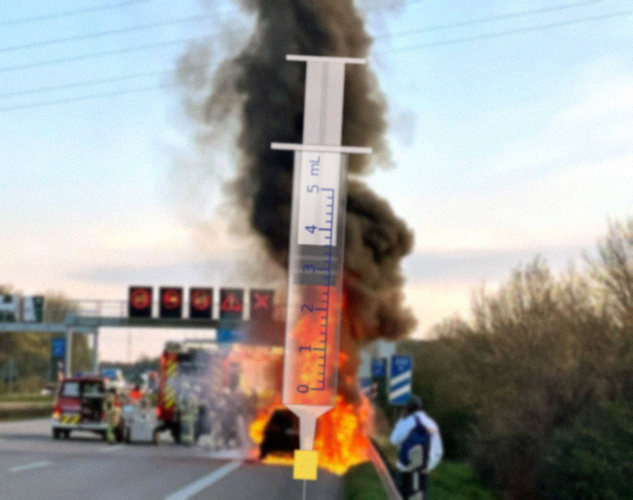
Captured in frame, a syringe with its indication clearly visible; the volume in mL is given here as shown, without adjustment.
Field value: 2.6 mL
